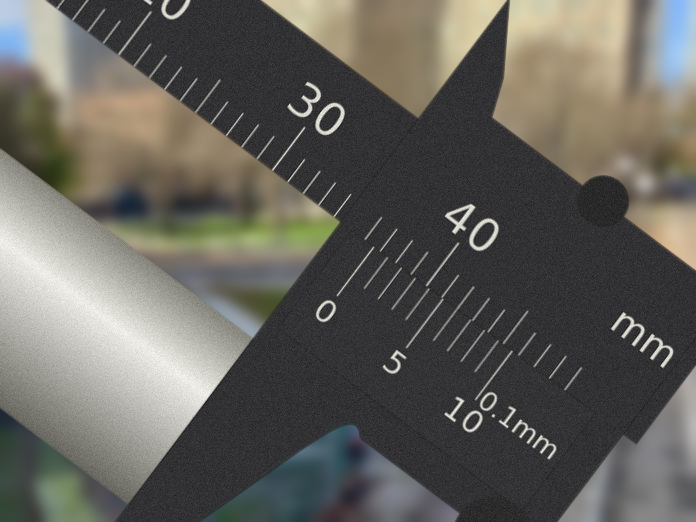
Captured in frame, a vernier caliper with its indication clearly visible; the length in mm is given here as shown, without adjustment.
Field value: 36.6 mm
